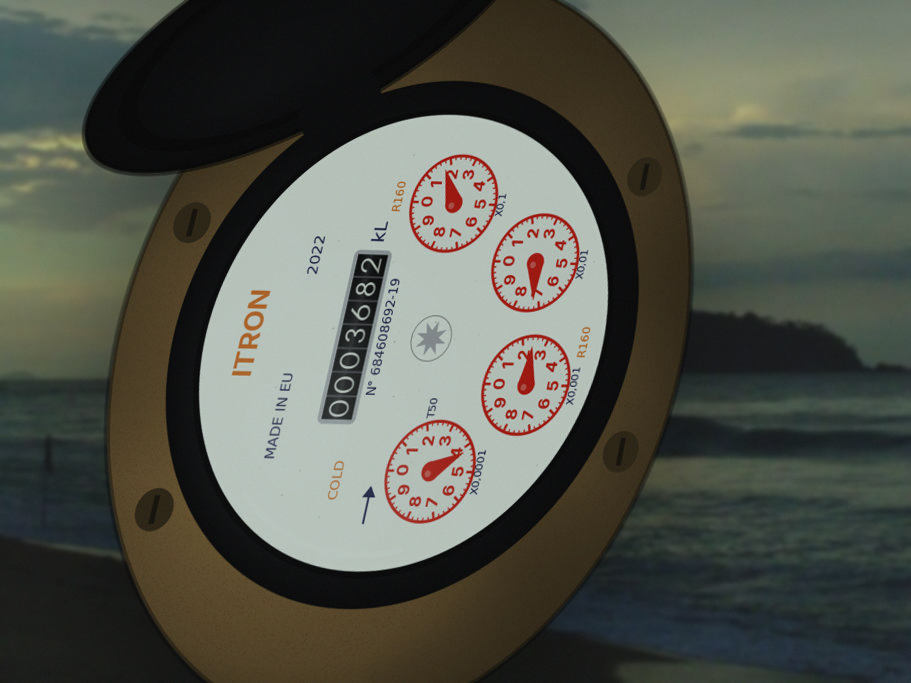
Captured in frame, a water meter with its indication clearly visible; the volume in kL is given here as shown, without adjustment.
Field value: 3682.1724 kL
